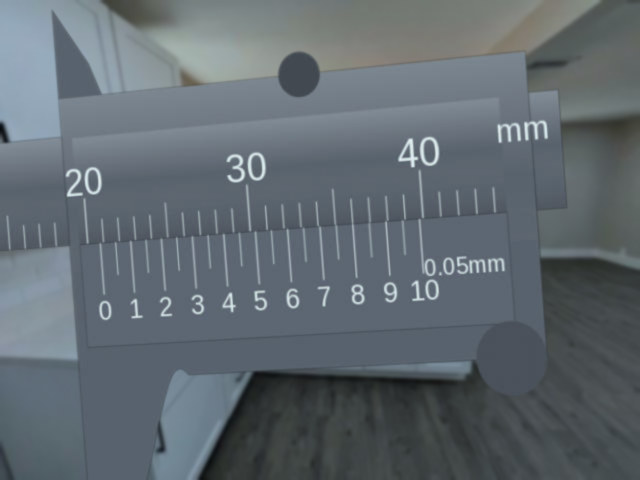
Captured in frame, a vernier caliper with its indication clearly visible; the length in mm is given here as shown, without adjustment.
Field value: 20.8 mm
